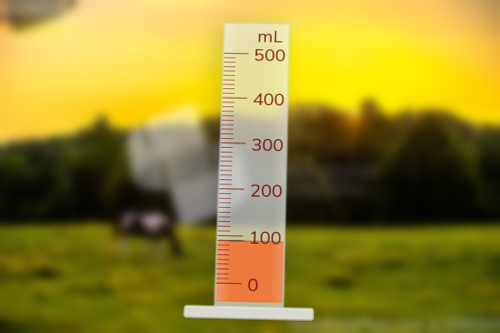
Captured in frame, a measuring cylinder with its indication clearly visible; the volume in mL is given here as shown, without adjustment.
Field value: 90 mL
